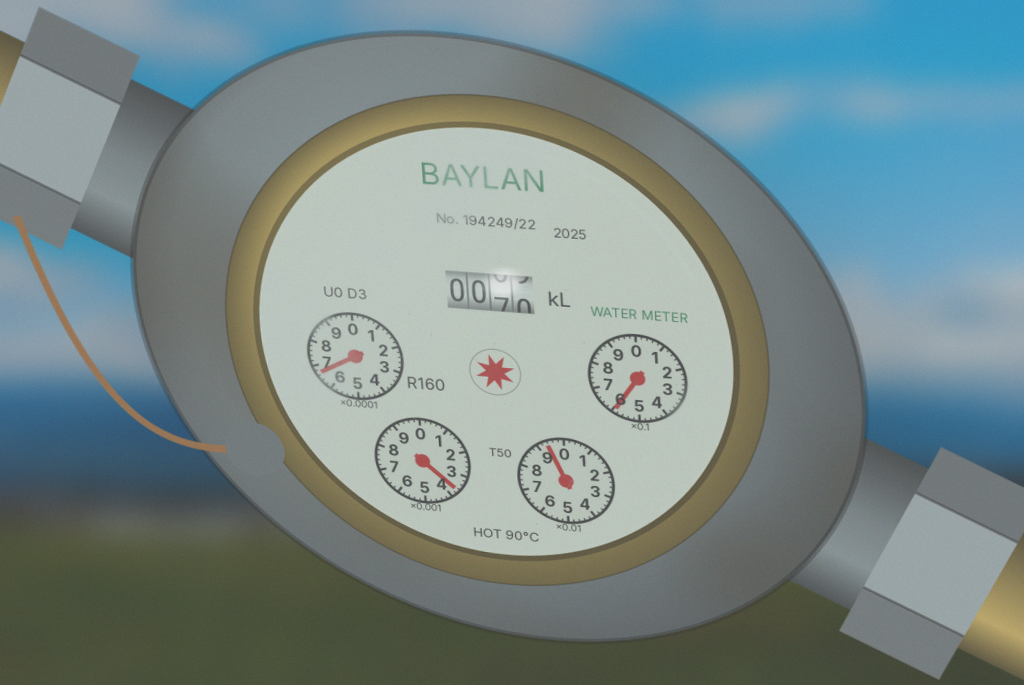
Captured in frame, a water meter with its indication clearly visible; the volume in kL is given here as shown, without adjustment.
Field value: 69.5936 kL
